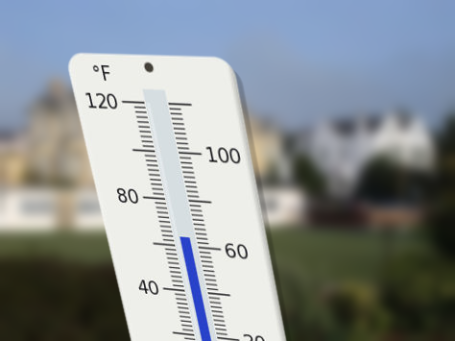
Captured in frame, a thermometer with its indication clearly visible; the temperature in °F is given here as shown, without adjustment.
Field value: 64 °F
